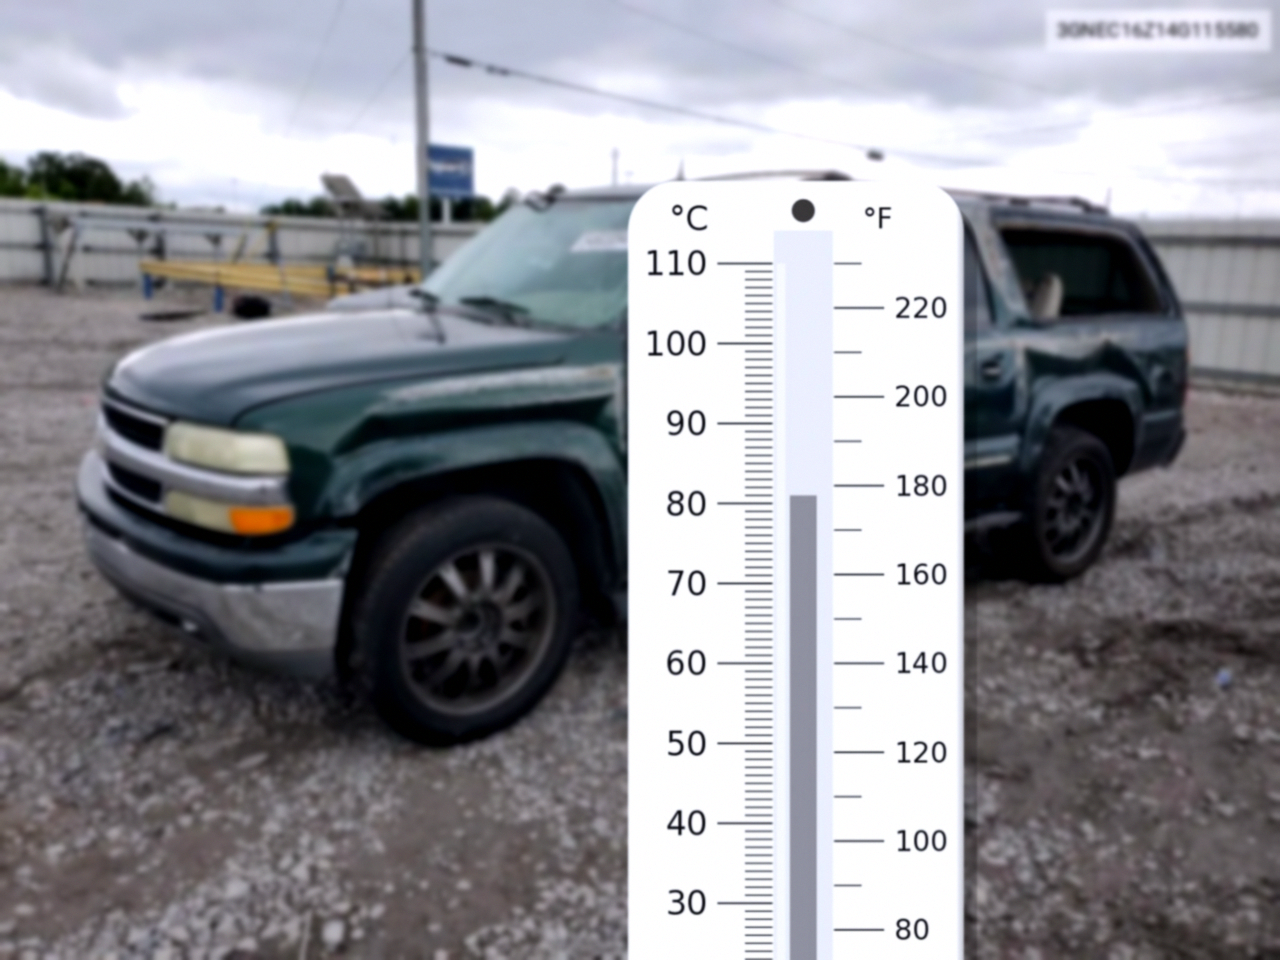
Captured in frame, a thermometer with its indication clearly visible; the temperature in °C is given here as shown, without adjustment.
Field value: 81 °C
